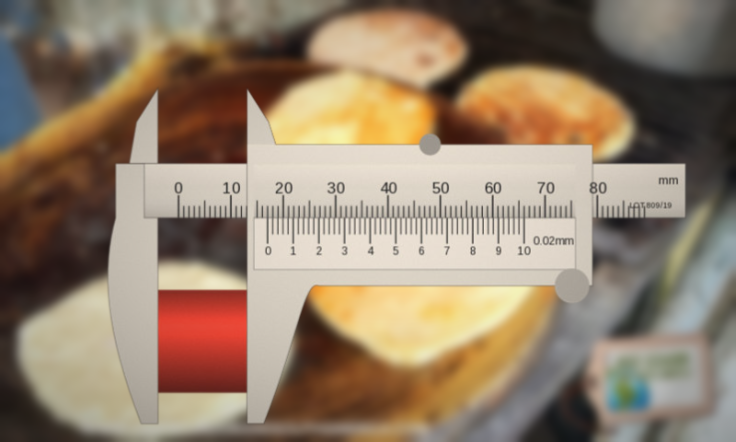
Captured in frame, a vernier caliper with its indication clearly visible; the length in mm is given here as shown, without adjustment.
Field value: 17.0 mm
